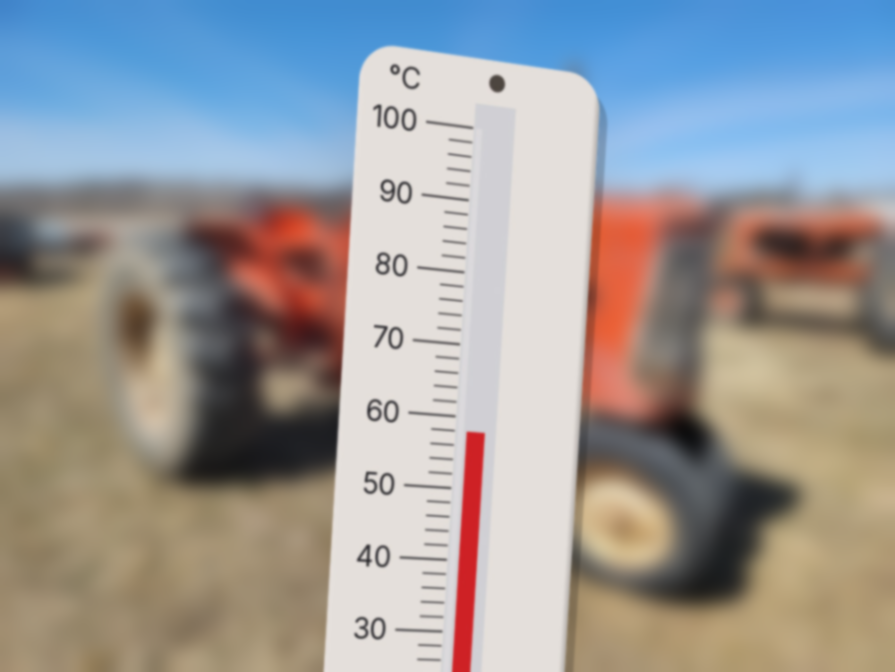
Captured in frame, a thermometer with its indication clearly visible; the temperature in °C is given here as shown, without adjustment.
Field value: 58 °C
